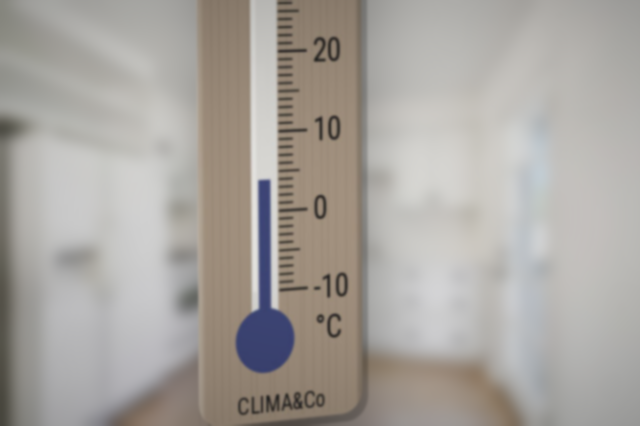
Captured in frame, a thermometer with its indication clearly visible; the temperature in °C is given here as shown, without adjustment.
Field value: 4 °C
